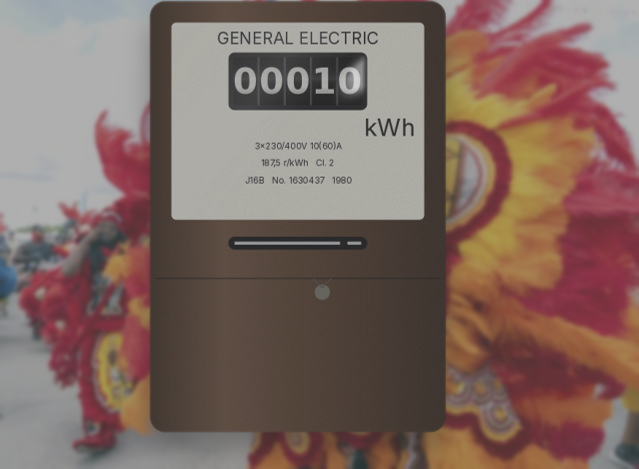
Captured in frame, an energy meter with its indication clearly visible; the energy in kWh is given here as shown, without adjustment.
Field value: 10 kWh
